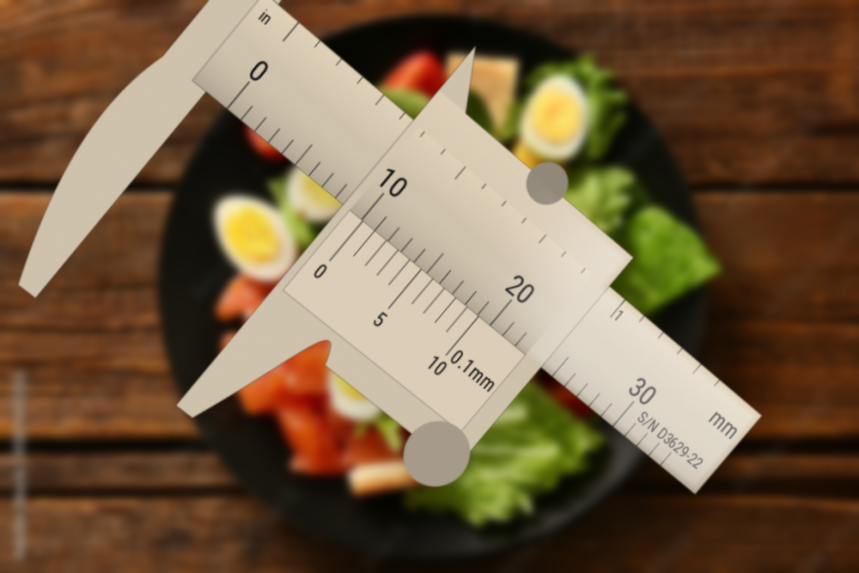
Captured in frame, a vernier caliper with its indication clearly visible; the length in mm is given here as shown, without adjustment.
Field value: 10.1 mm
